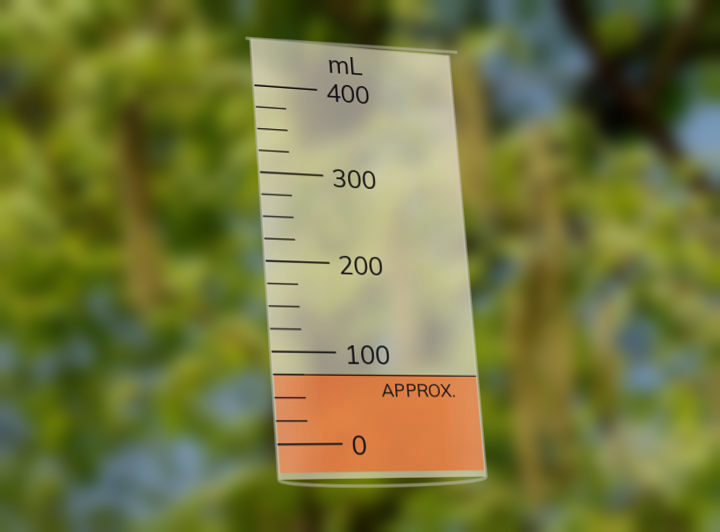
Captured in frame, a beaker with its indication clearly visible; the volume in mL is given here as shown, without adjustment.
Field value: 75 mL
